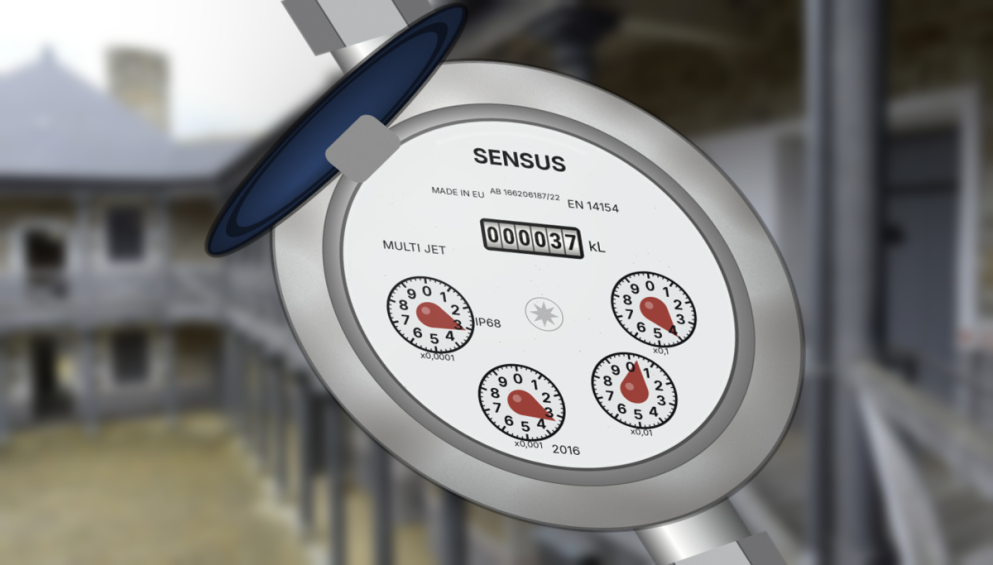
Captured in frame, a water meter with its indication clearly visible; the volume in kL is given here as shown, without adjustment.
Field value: 37.4033 kL
